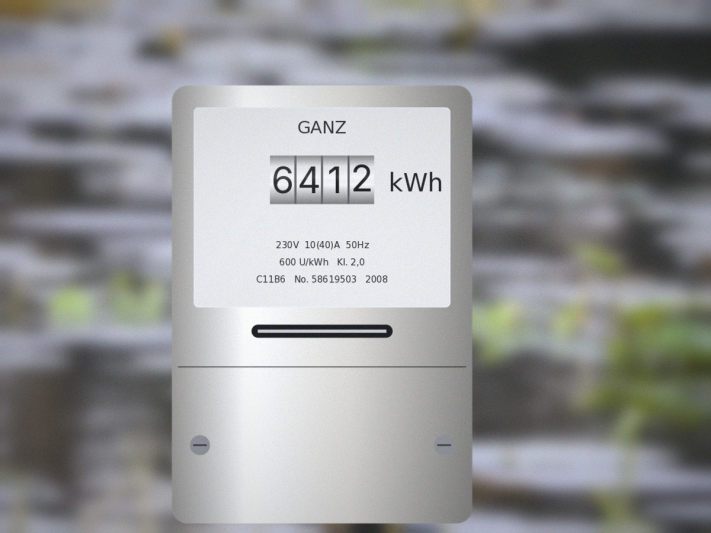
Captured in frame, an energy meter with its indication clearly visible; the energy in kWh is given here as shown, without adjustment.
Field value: 6412 kWh
